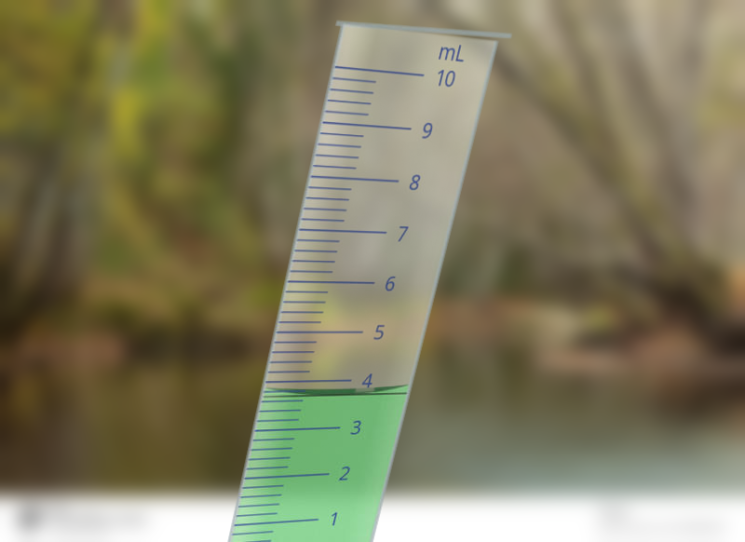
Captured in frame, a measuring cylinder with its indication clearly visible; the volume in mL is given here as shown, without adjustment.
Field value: 3.7 mL
